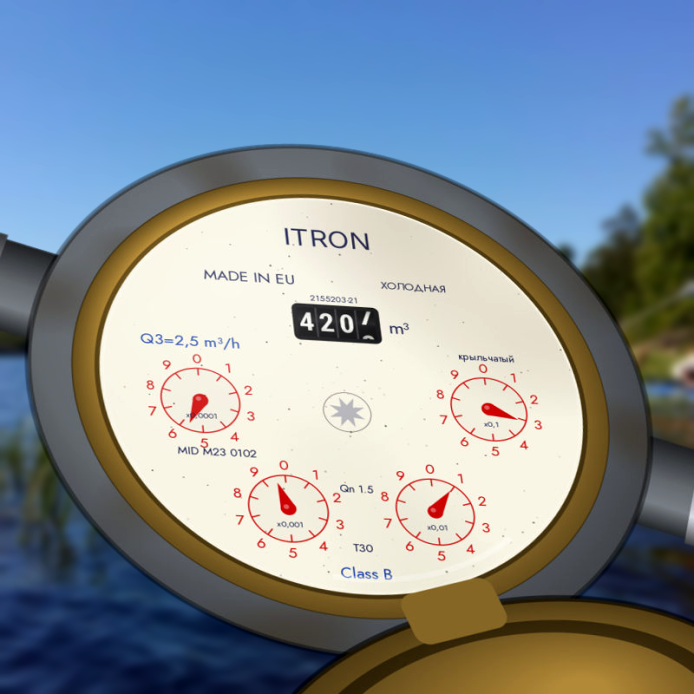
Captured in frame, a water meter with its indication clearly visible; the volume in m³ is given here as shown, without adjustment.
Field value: 4207.3095 m³
